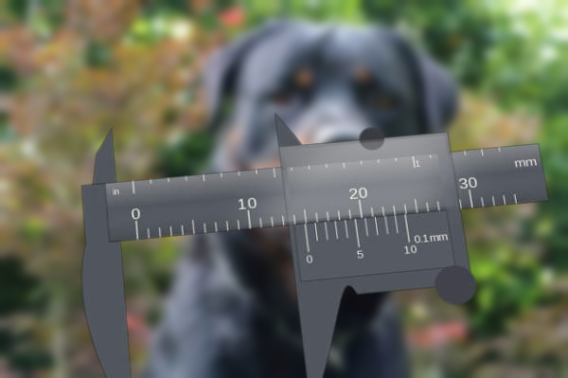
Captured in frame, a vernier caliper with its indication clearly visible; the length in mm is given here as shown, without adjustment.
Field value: 14.9 mm
